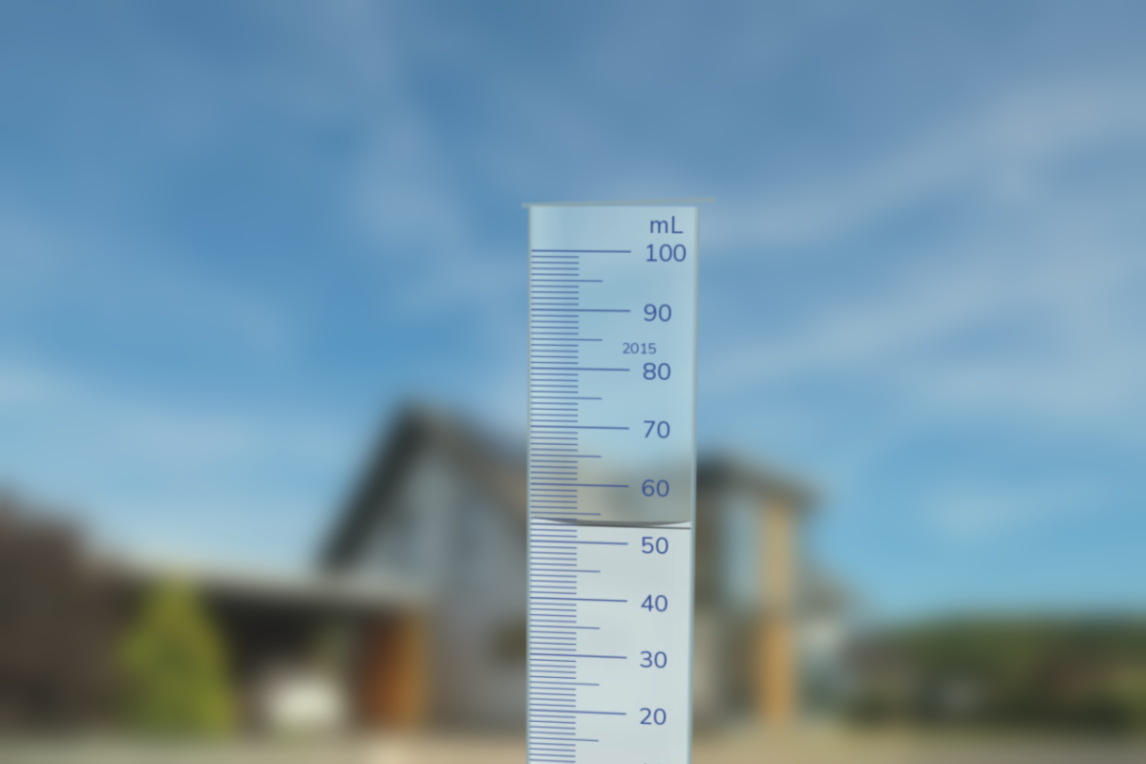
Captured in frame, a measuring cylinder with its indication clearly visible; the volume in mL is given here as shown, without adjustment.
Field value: 53 mL
